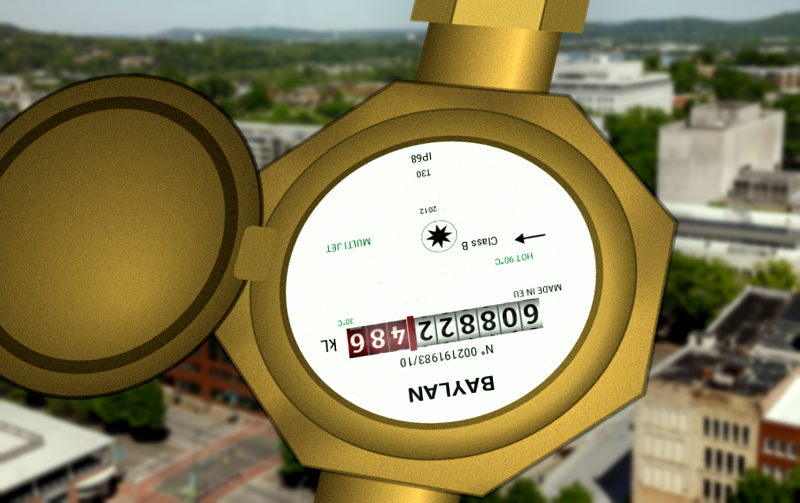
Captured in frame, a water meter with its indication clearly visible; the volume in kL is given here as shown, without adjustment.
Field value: 608822.486 kL
